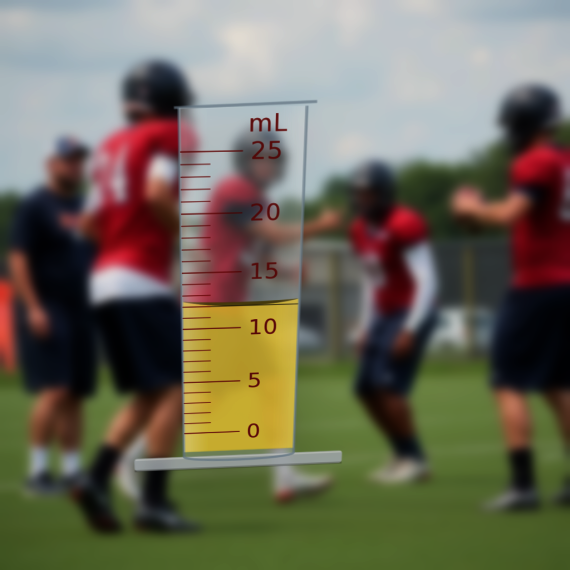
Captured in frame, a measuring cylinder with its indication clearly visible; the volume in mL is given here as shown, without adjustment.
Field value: 12 mL
